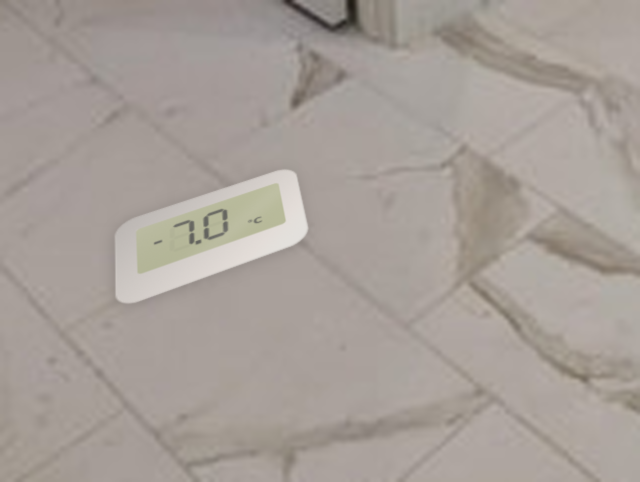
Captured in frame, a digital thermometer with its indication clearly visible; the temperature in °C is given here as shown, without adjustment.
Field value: -7.0 °C
